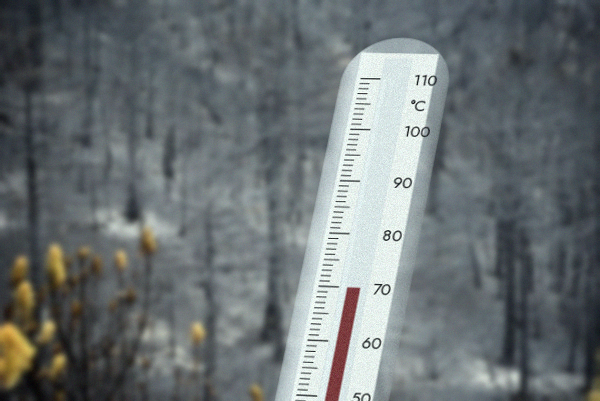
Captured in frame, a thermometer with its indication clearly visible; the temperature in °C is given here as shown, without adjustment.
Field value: 70 °C
